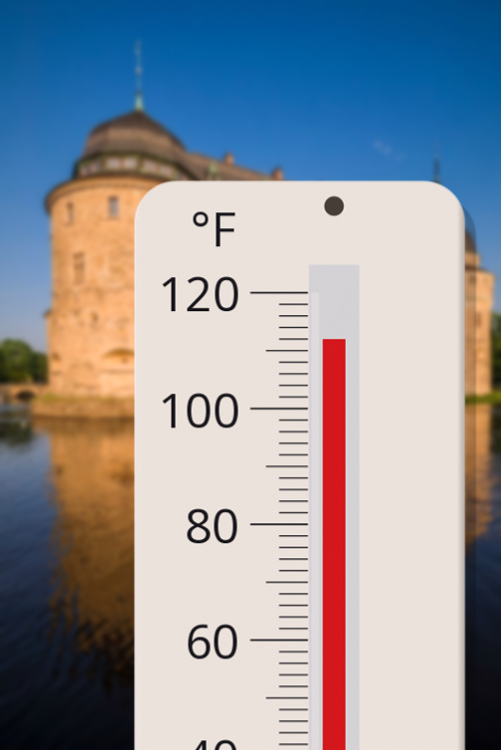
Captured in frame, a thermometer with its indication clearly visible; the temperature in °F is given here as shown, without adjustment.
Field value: 112 °F
